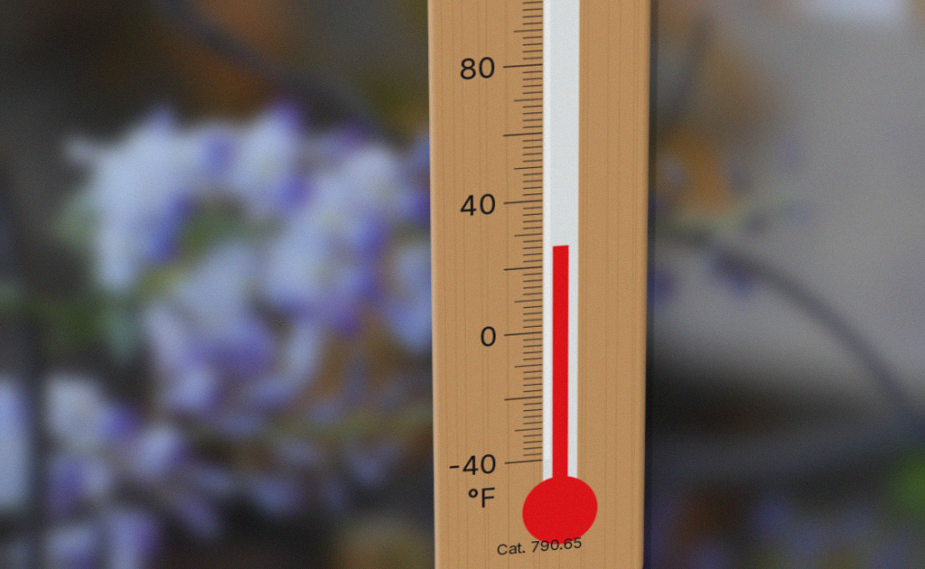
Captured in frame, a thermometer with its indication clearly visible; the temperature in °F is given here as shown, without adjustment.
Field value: 26 °F
